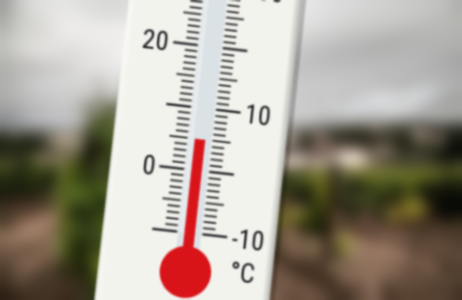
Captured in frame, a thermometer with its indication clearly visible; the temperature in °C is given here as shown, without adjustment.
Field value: 5 °C
